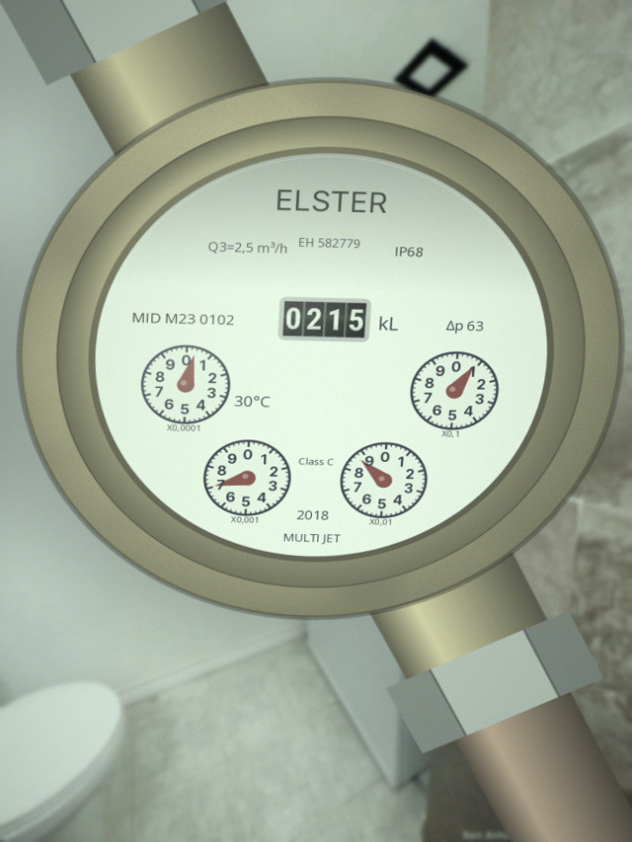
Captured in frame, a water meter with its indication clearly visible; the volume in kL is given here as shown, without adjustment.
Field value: 215.0870 kL
